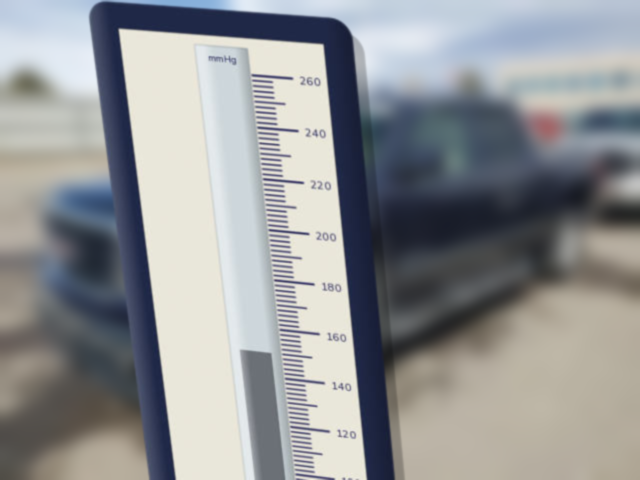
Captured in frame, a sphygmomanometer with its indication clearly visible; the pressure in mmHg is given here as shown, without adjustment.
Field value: 150 mmHg
